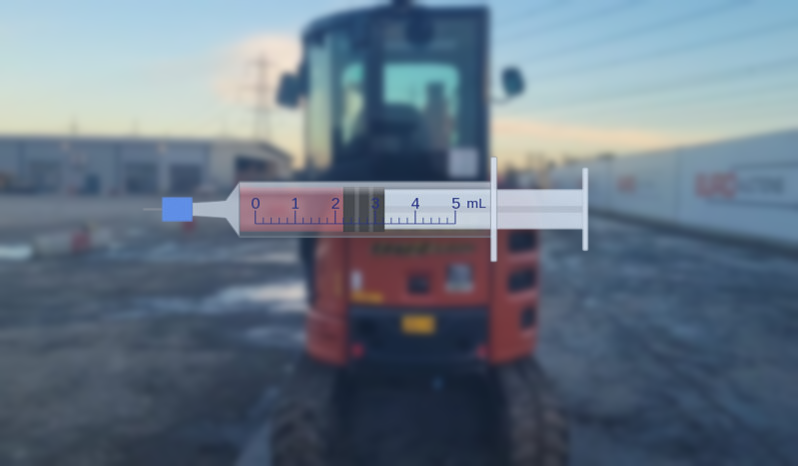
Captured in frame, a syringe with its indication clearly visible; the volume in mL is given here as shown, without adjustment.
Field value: 2.2 mL
